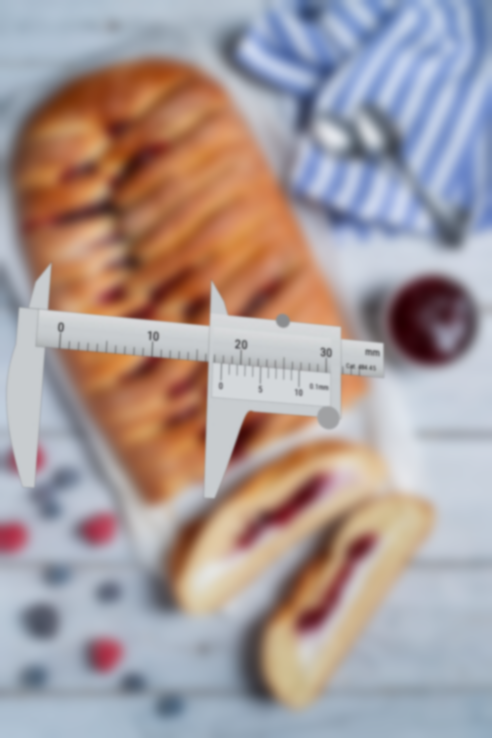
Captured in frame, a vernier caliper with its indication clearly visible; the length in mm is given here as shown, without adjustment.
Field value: 17.8 mm
